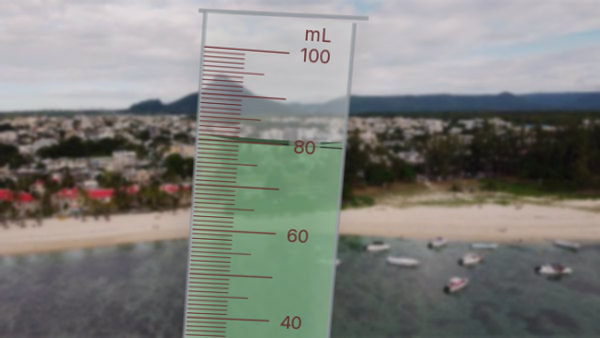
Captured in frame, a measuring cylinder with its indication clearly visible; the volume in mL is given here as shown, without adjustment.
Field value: 80 mL
